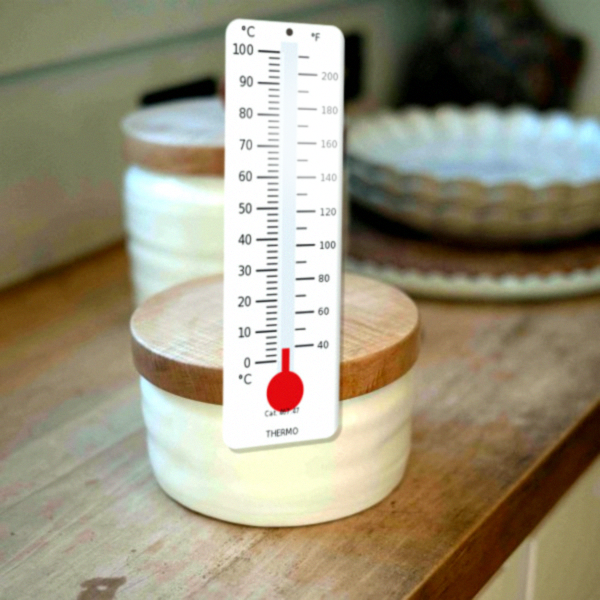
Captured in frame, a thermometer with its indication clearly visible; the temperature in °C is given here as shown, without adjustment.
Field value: 4 °C
